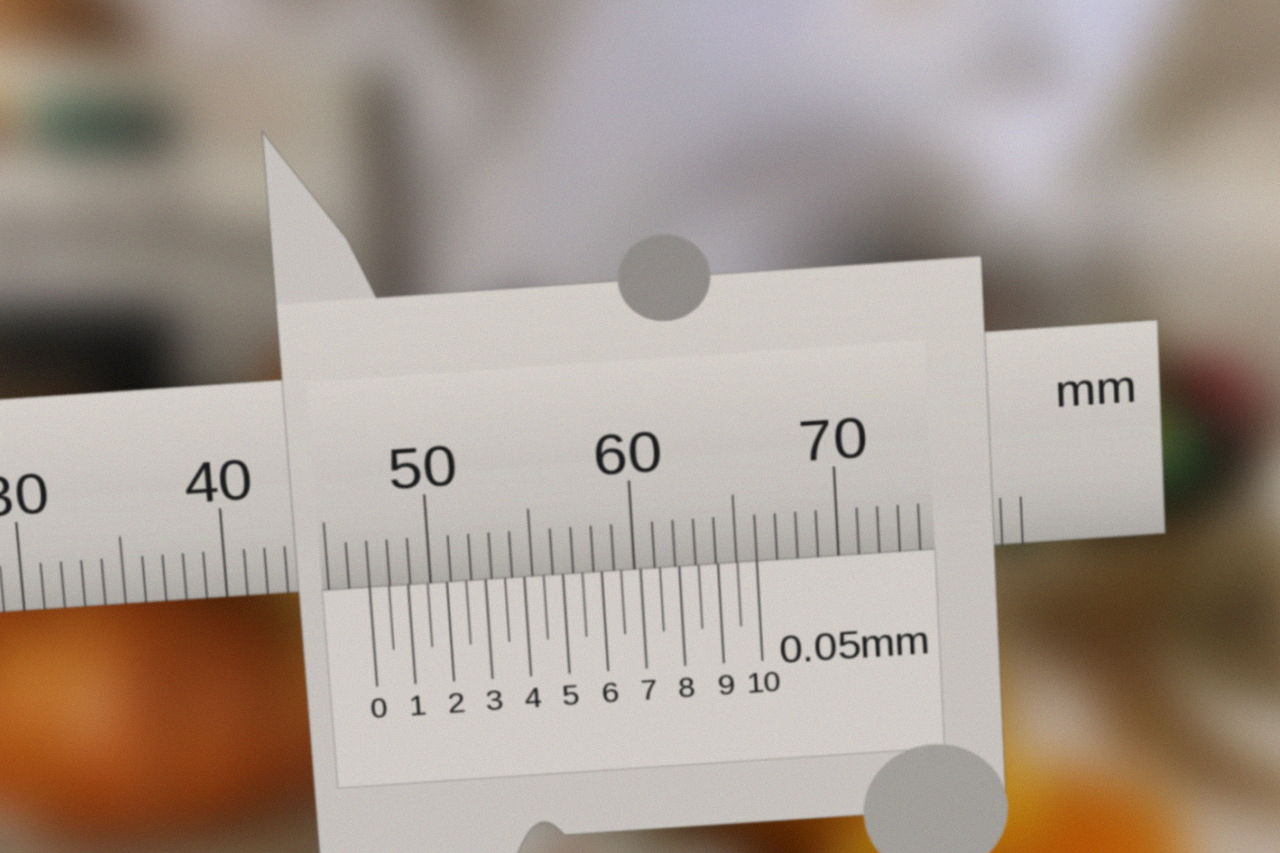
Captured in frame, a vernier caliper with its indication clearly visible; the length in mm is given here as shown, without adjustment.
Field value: 47.0 mm
